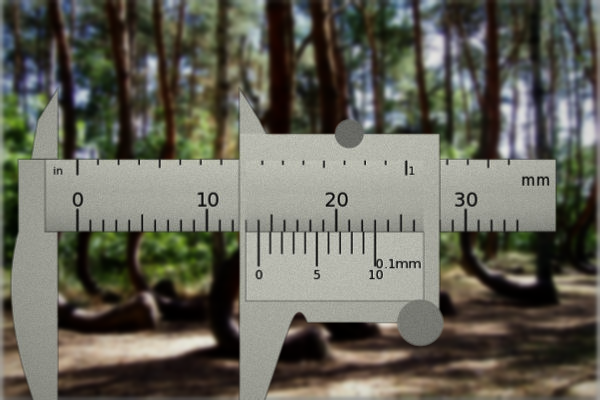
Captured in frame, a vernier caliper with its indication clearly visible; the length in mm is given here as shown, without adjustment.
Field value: 14.0 mm
